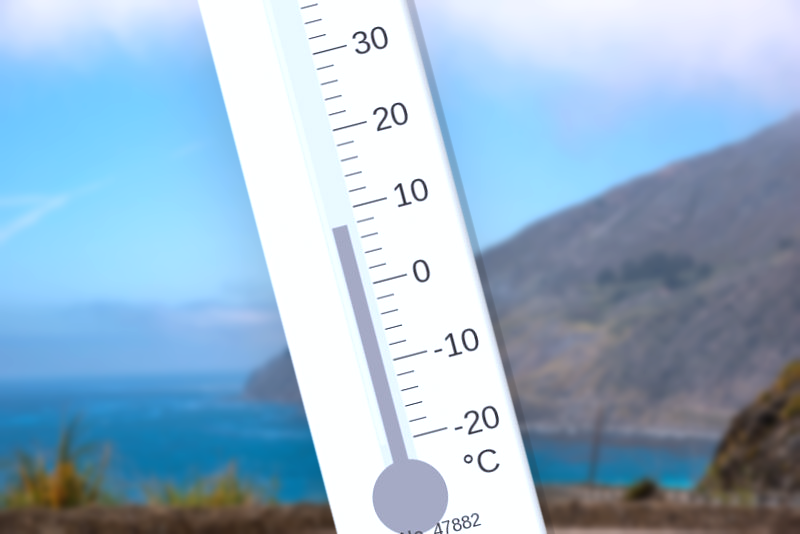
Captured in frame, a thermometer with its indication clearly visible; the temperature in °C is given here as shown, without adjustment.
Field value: 8 °C
